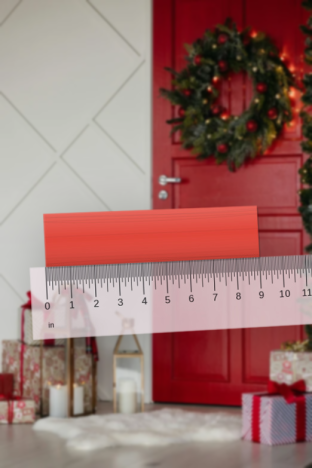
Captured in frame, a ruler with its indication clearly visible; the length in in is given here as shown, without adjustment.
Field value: 9 in
